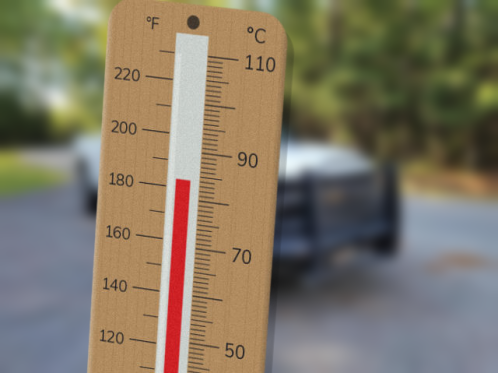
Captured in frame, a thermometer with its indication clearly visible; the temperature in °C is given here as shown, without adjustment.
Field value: 84 °C
